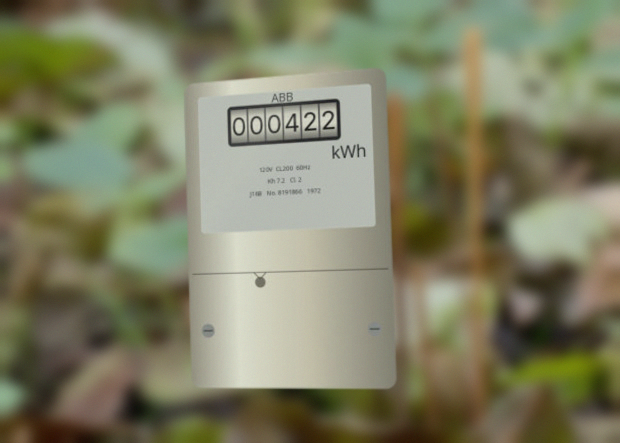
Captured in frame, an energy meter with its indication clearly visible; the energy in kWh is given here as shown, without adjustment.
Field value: 422 kWh
